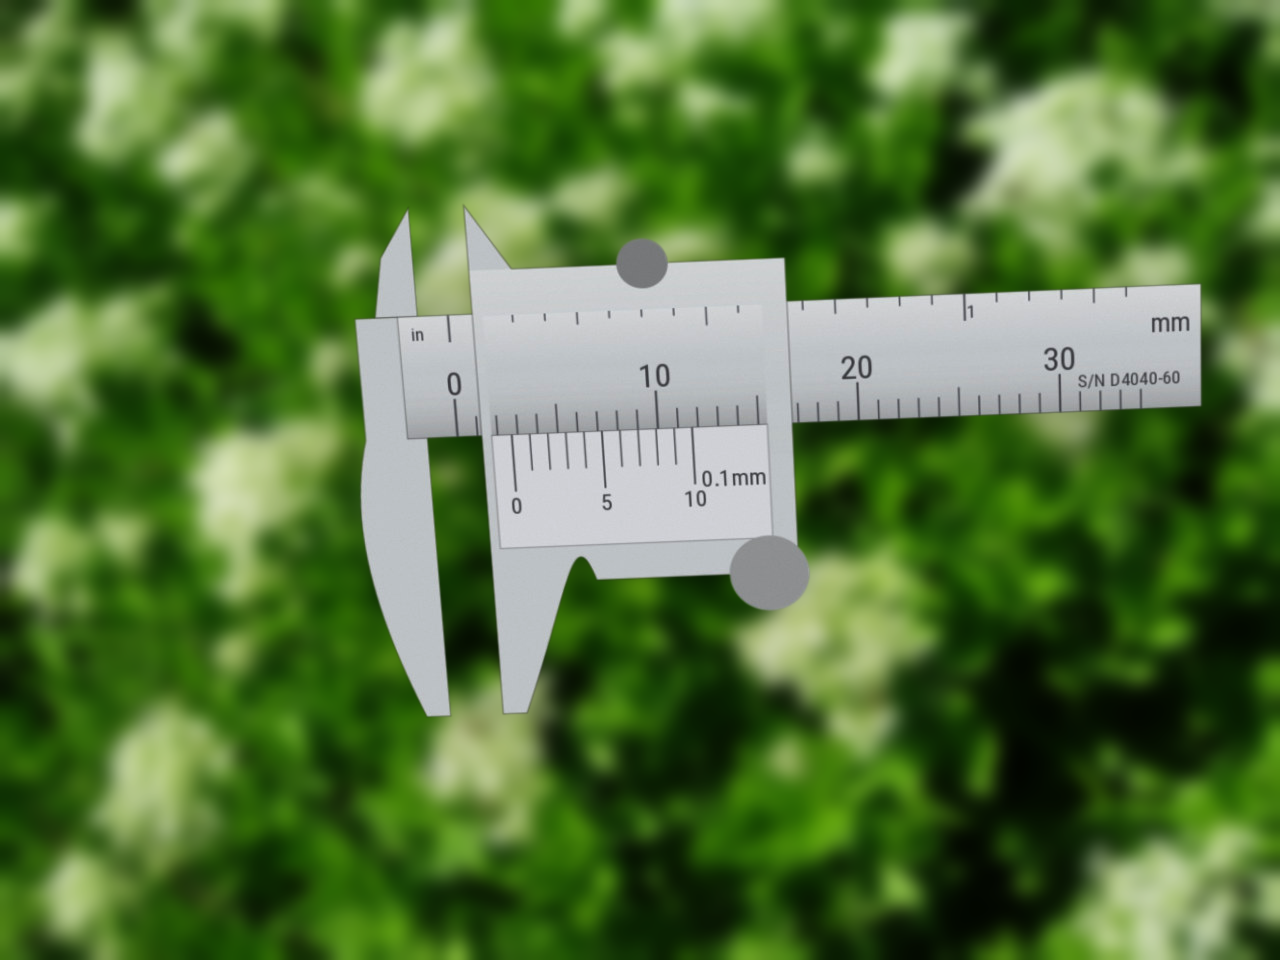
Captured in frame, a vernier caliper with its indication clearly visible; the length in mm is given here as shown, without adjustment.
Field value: 2.7 mm
